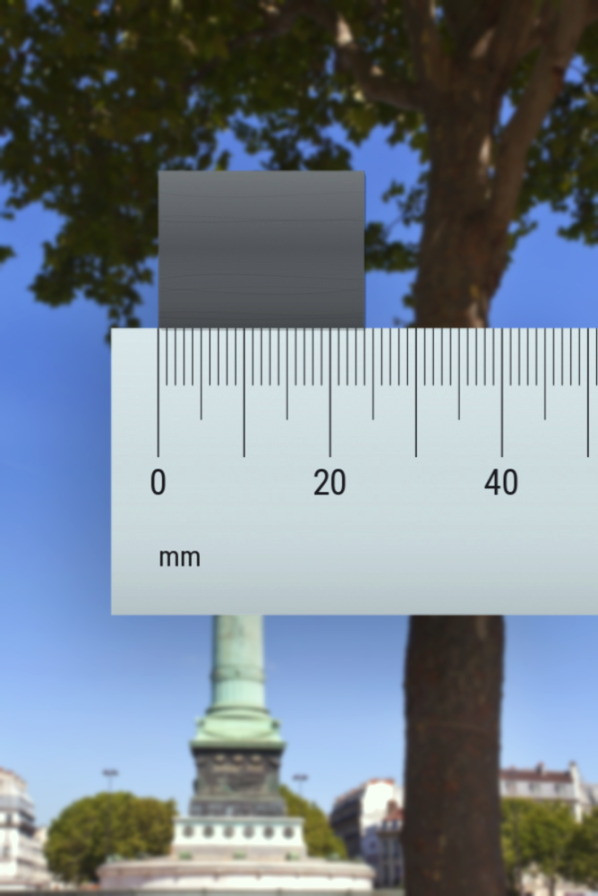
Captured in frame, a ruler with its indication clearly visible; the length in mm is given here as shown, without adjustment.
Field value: 24 mm
